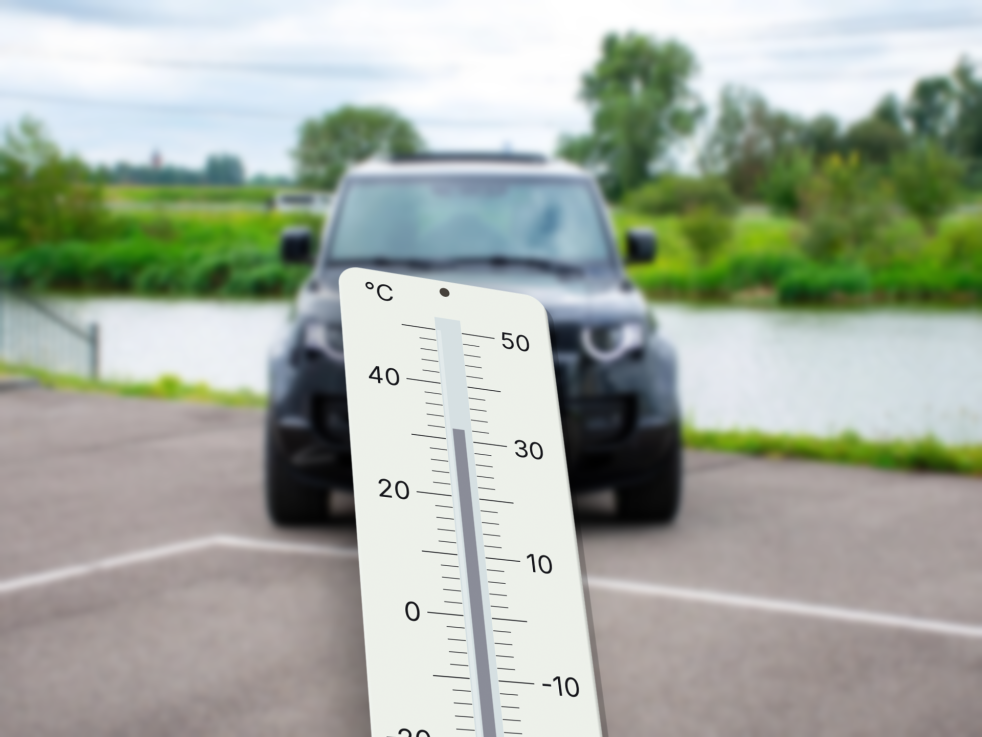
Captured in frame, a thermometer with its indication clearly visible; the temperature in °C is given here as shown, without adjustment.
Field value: 32 °C
